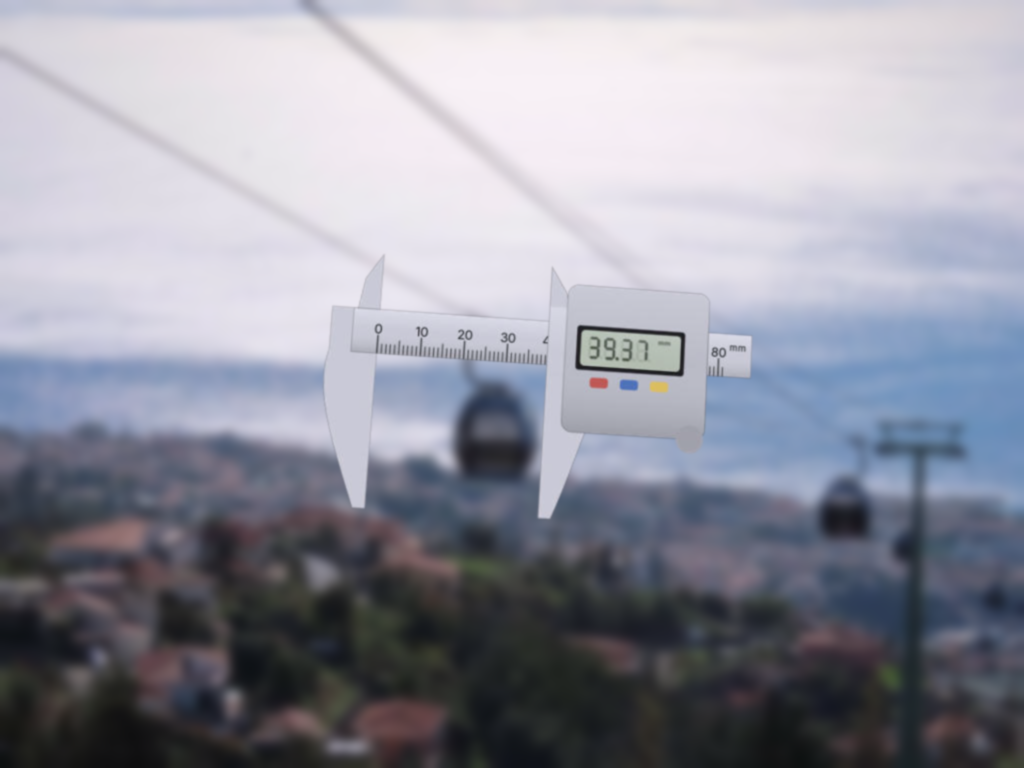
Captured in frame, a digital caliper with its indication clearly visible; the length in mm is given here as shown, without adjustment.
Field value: 39.37 mm
